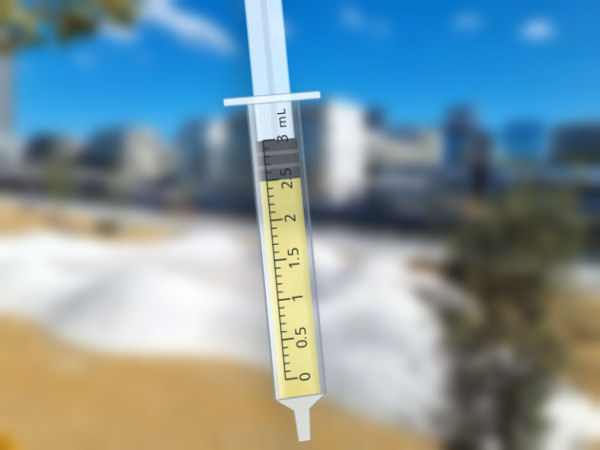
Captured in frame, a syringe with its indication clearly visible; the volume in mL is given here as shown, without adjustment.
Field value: 2.5 mL
